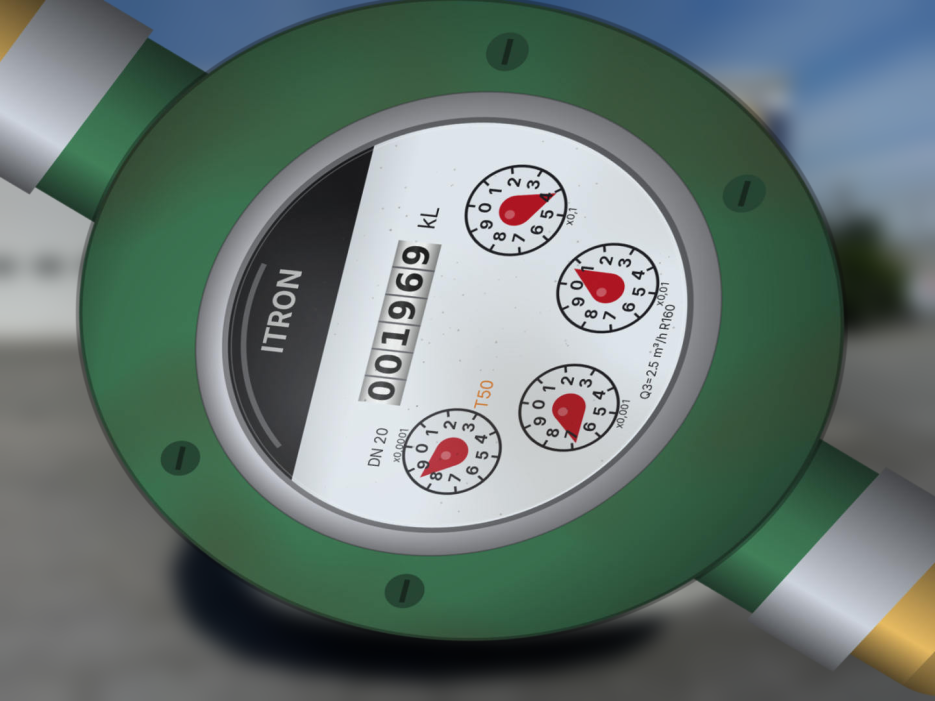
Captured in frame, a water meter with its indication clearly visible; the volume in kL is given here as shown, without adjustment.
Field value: 1969.4068 kL
